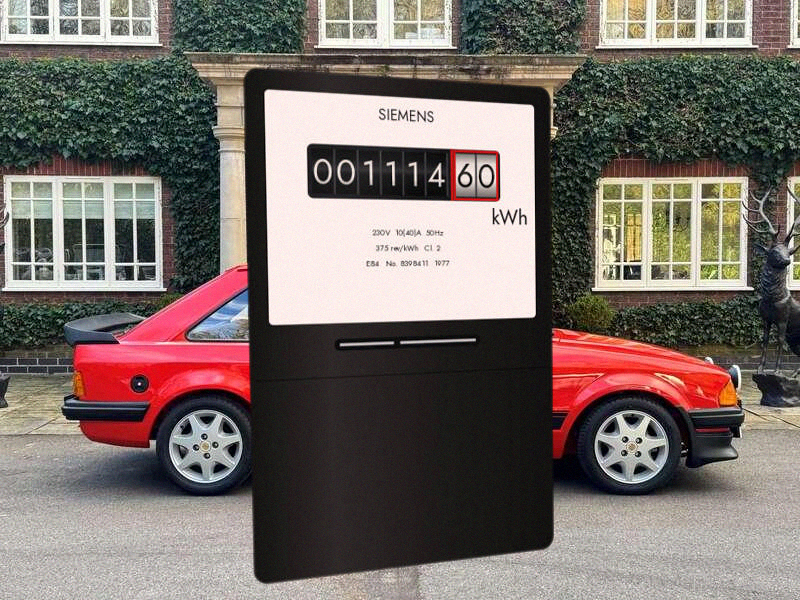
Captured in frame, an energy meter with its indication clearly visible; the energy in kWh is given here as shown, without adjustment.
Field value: 1114.60 kWh
